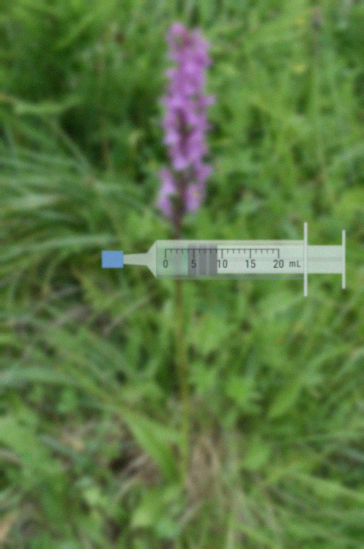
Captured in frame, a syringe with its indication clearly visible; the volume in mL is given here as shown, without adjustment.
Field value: 4 mL
